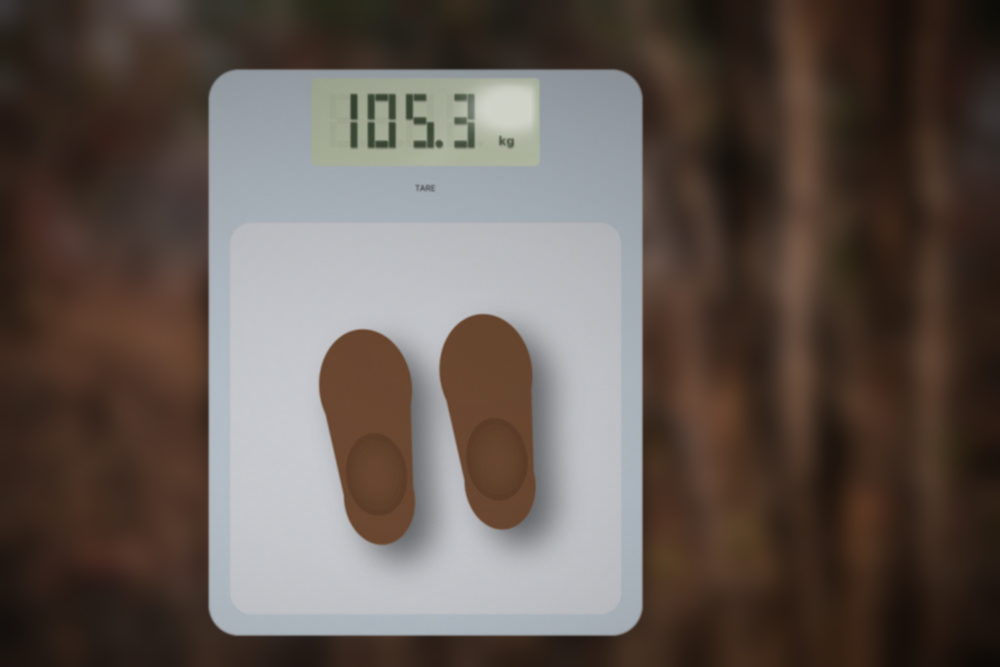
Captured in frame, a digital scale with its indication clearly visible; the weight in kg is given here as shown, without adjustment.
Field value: 105.3 kg
